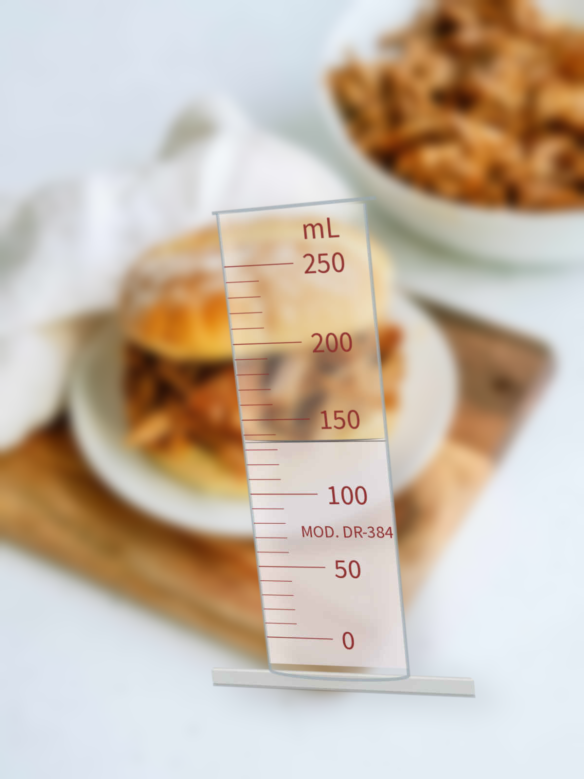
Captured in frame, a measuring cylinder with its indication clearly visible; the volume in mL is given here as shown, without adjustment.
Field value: 135 mL
